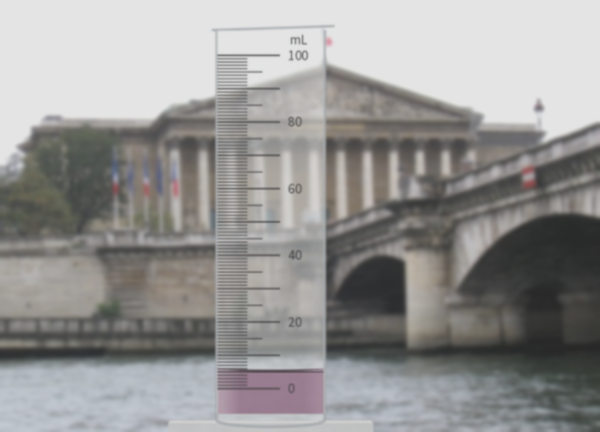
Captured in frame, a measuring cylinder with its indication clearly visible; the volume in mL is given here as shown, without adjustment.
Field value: 5 mL
